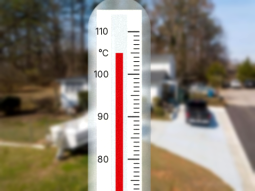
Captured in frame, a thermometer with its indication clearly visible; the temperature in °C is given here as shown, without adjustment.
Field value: 105 °C
